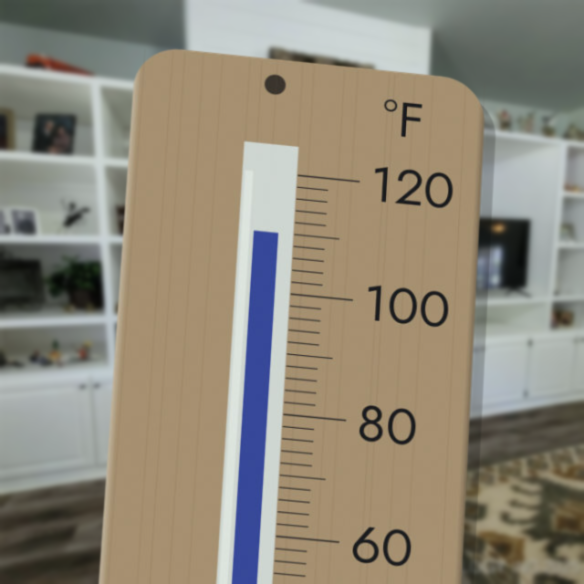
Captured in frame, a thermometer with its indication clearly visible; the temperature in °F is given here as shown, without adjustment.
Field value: 110 °F
